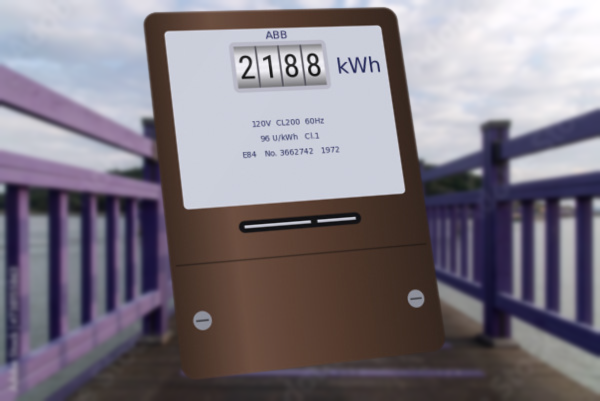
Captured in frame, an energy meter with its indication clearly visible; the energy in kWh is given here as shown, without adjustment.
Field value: 2188 kWh
